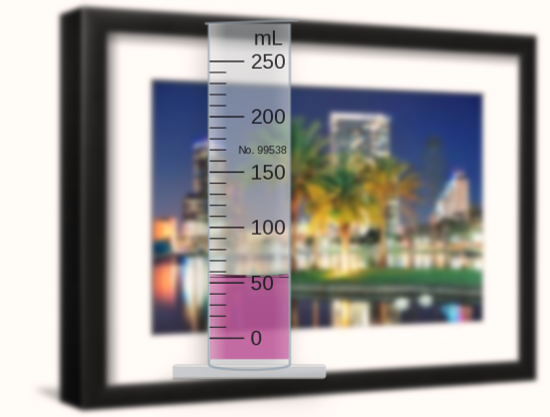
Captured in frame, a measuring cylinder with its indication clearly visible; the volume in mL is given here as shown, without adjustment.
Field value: 55 mL
